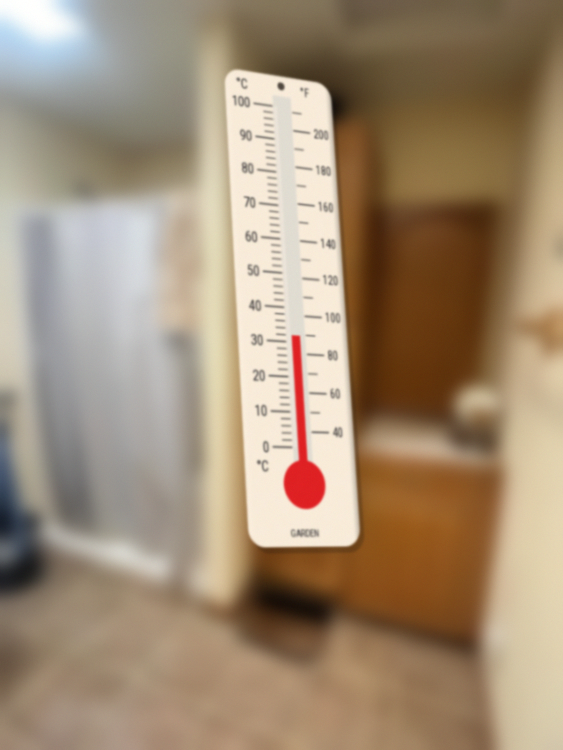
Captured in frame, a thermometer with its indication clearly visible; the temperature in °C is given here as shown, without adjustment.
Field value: 32 °C
